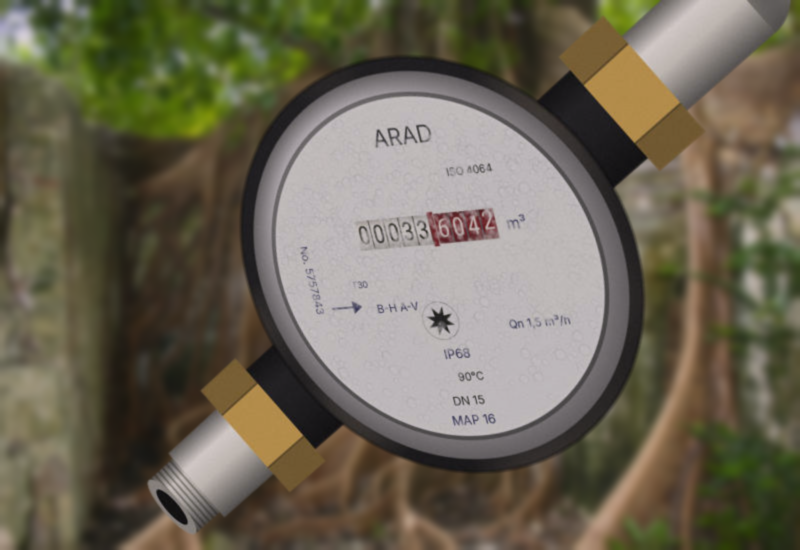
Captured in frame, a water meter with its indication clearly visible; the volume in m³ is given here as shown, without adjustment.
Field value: 33.6042 m³
